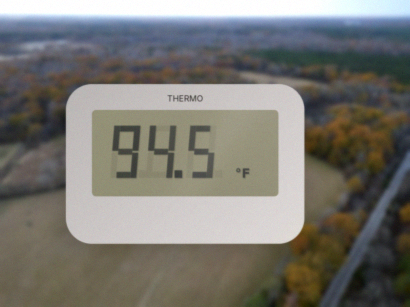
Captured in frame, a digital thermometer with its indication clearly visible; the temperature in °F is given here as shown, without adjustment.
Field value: 94.5 °F
